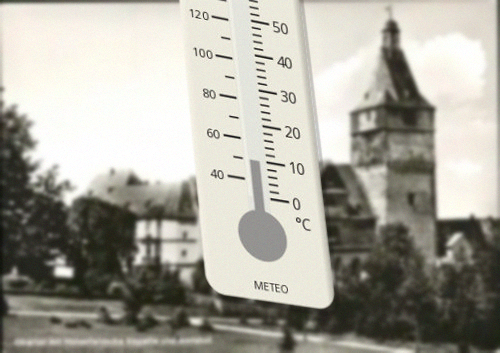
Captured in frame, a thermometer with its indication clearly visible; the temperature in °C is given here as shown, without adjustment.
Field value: 10 °C
